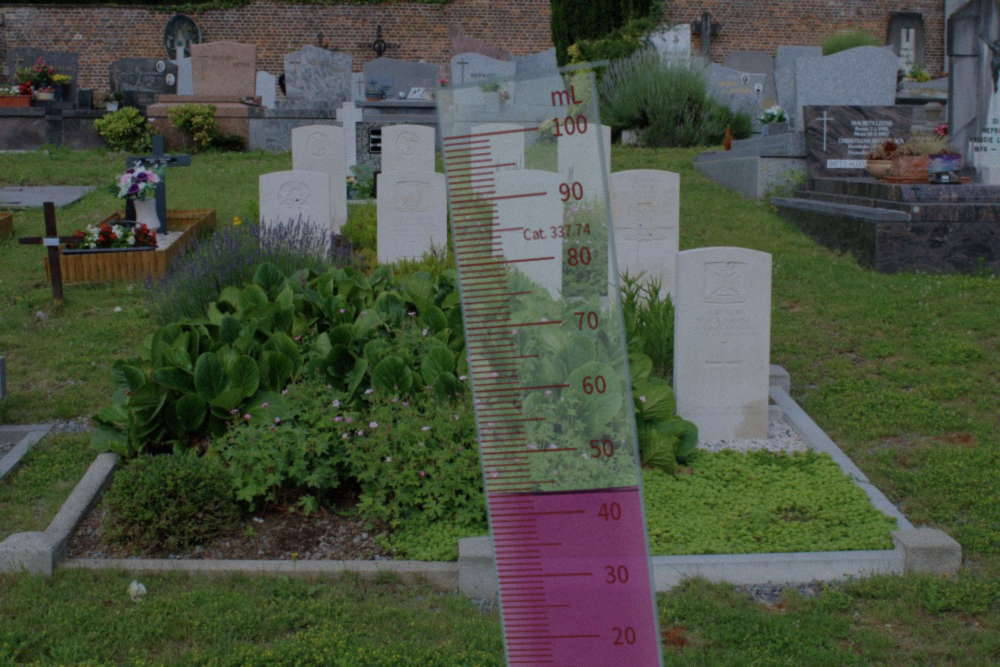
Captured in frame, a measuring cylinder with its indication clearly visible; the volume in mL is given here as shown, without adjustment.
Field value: 43 mL
